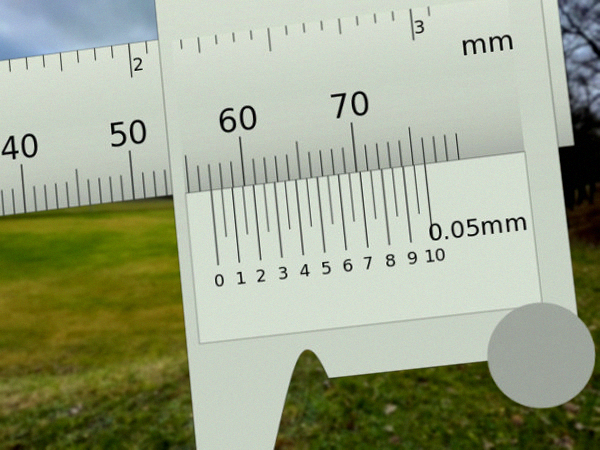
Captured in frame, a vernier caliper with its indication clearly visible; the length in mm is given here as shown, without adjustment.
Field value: 57.0 mm
